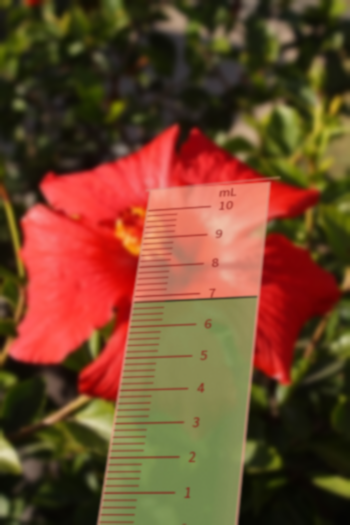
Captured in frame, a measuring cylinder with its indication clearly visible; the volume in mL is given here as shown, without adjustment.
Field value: 6.8 mL
